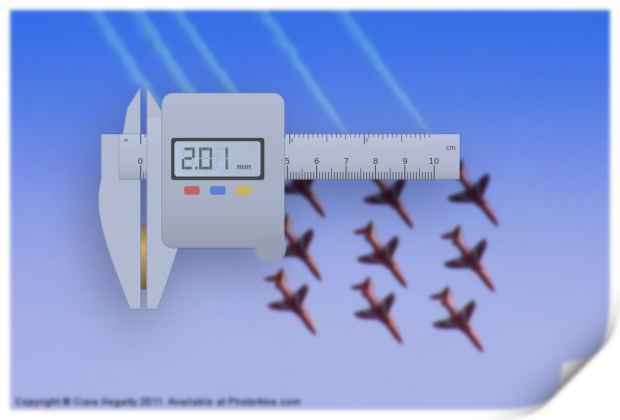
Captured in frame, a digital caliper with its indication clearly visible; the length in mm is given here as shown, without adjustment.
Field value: 2.01 mm
